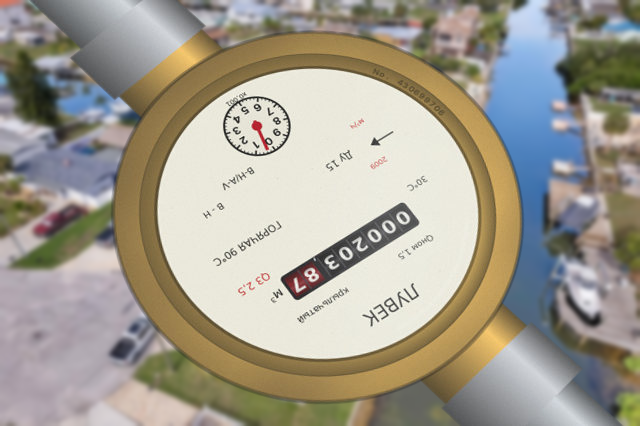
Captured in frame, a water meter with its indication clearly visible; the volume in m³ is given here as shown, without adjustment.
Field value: 203.870 m³
